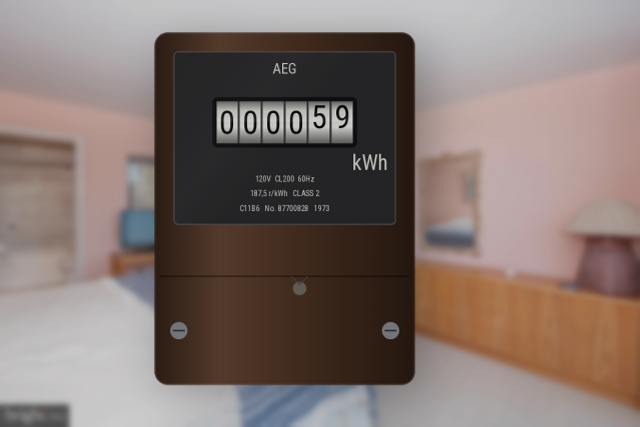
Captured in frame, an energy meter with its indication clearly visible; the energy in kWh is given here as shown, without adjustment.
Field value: 59 kWh
